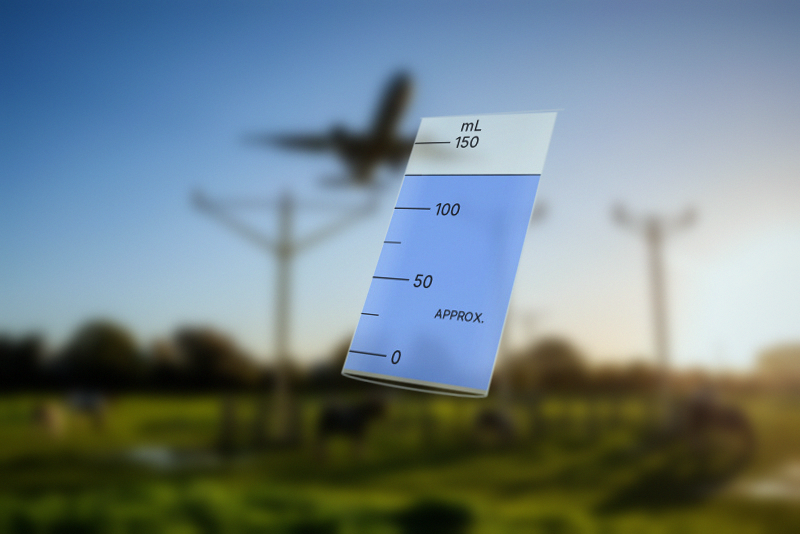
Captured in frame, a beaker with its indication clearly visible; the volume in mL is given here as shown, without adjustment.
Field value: 125 mL
